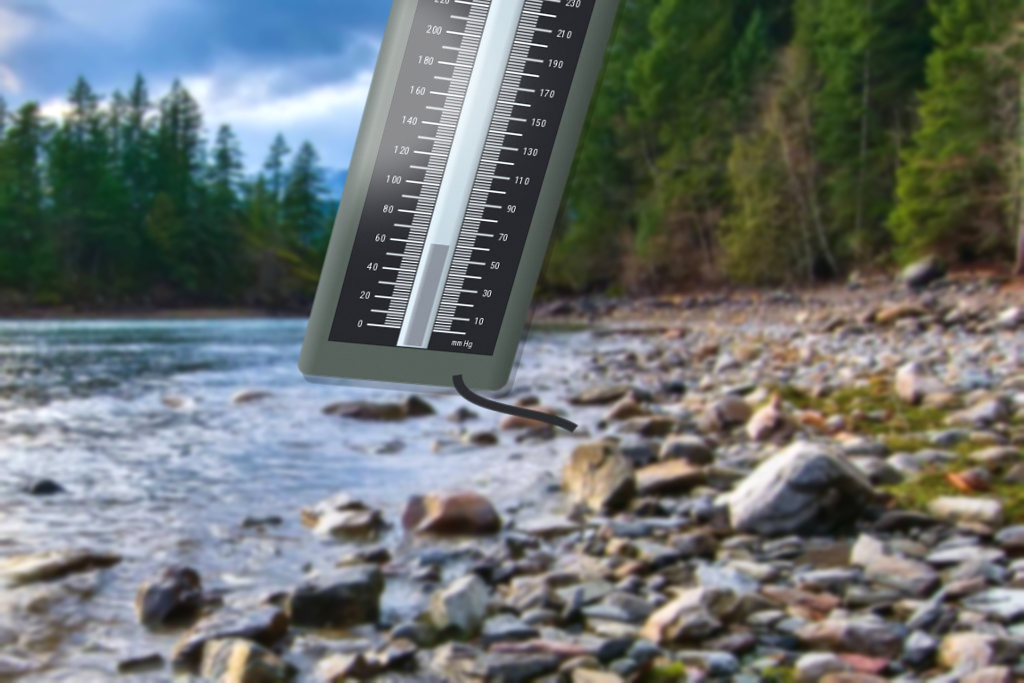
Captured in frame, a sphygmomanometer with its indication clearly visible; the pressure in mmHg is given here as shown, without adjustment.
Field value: 60 mmHg
